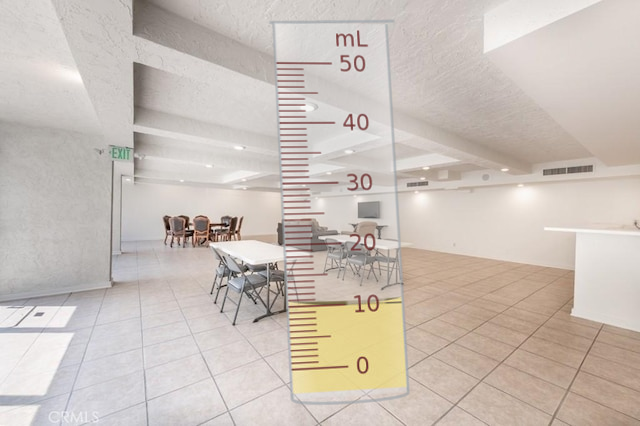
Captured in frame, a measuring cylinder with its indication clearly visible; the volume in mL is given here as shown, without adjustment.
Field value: 10 mL
